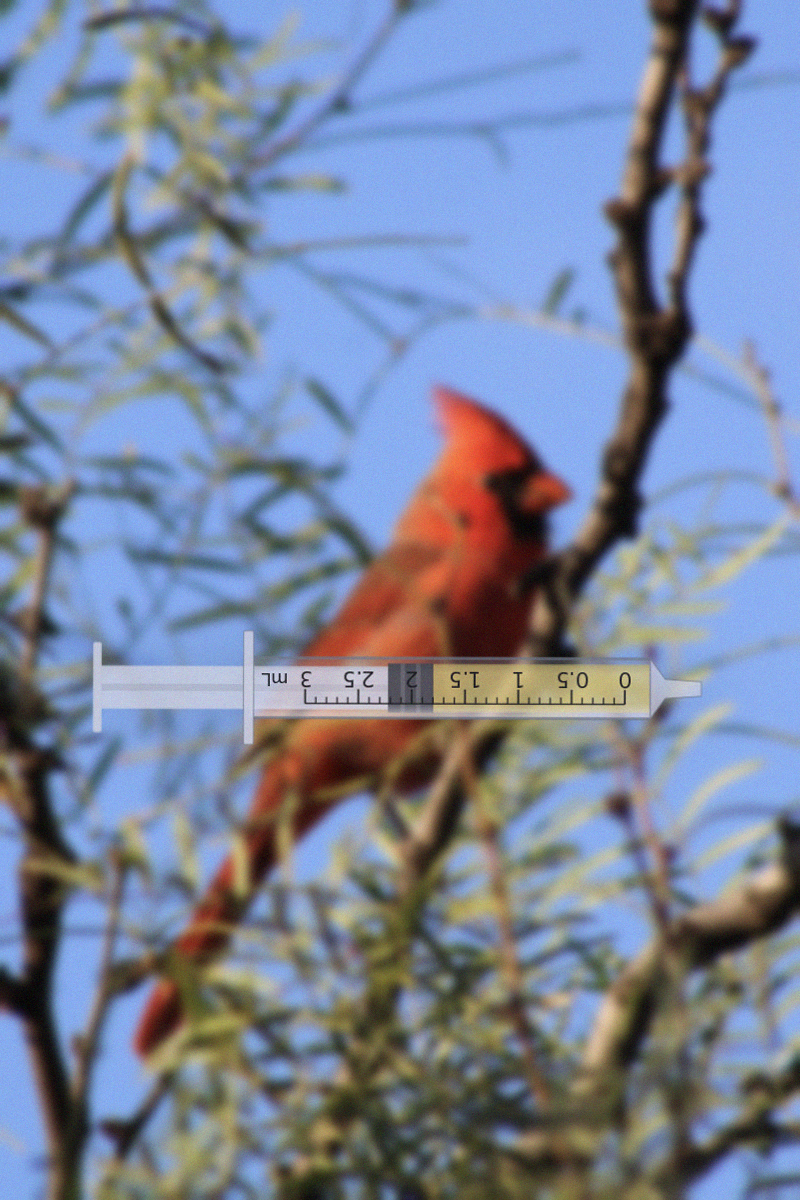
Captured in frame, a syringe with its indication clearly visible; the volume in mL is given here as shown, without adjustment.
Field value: 1.8 mL
